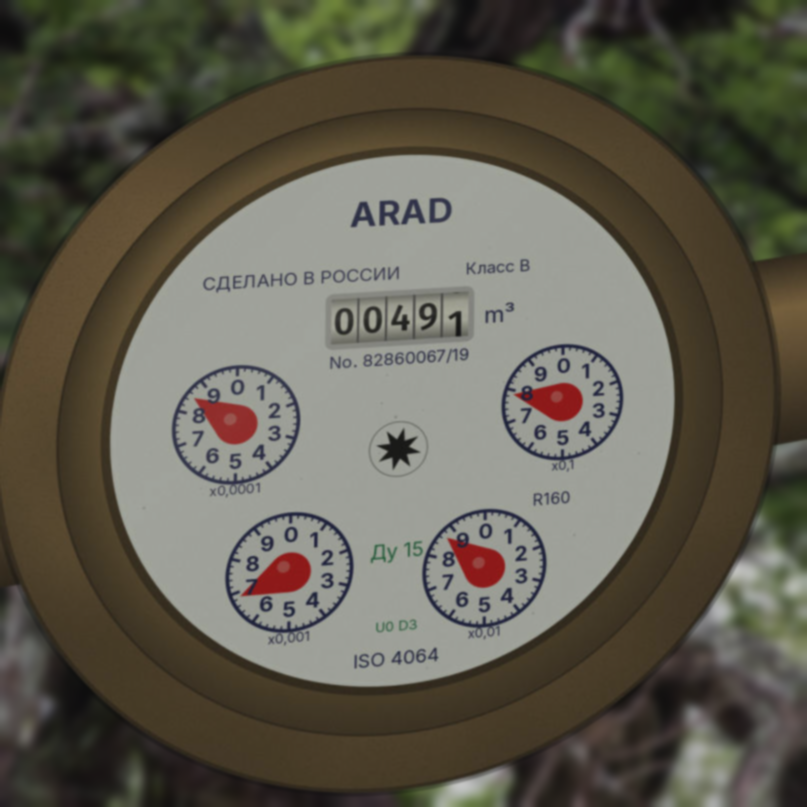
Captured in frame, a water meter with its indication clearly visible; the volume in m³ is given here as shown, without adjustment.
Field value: 490.7868 m³
